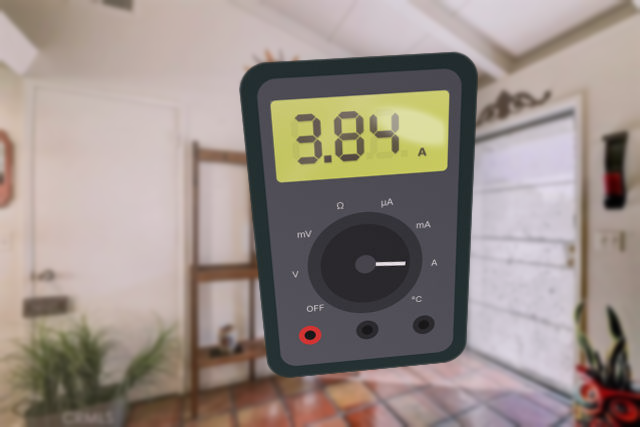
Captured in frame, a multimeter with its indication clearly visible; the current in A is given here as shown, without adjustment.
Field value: 3.84 A
